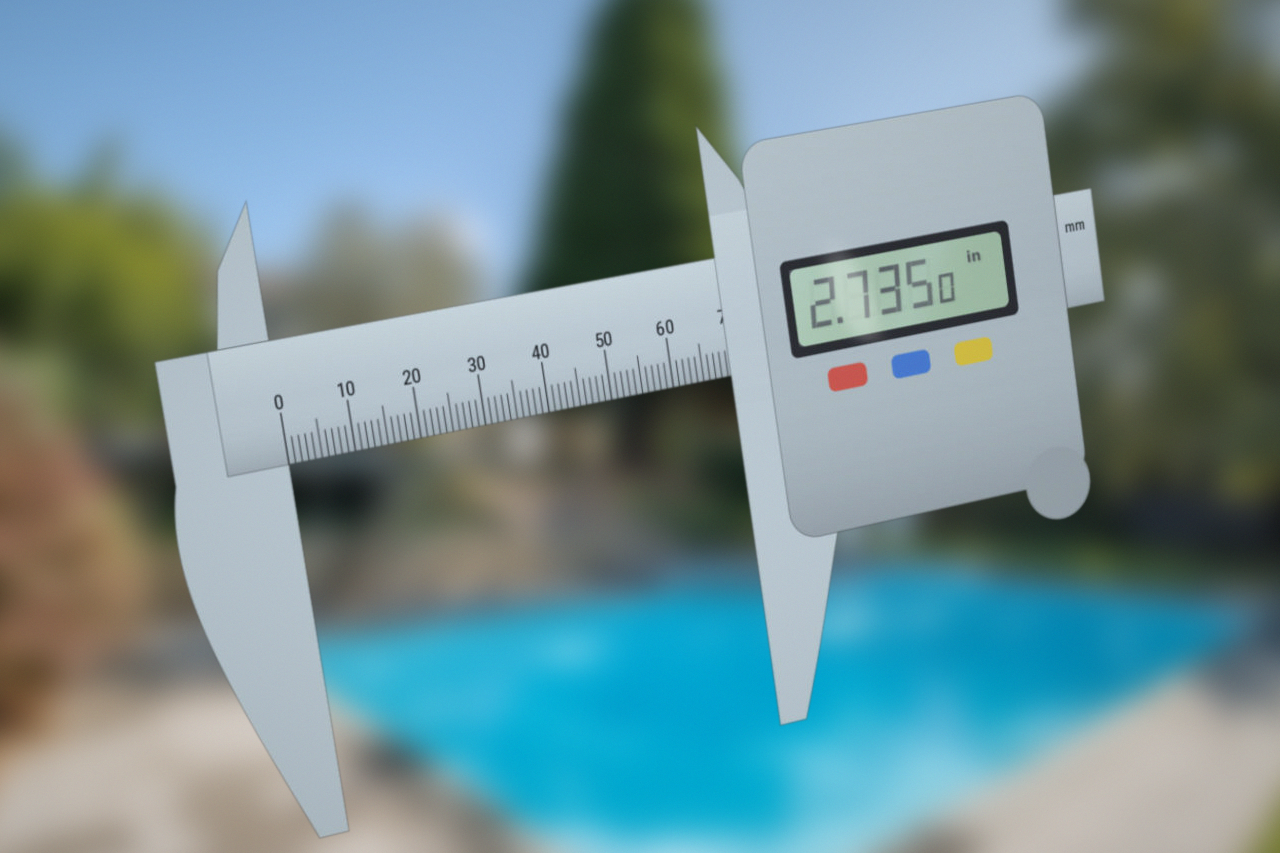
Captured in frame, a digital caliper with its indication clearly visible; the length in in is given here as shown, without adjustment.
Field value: 2.7350 in
